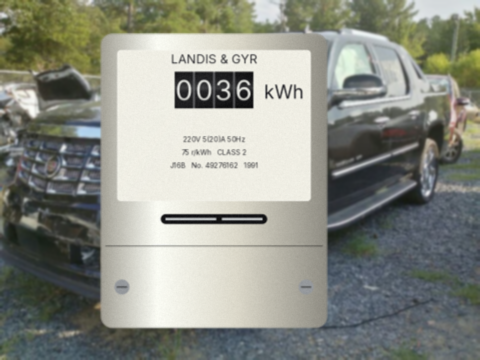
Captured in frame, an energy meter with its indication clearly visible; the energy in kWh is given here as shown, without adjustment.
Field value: 36 kWh
